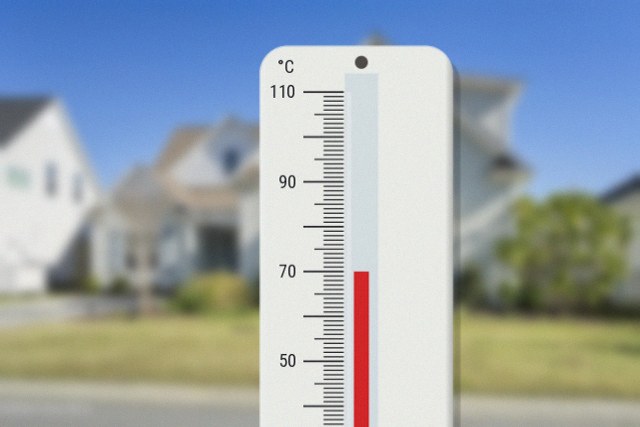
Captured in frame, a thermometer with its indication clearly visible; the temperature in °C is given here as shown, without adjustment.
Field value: 70 °C
